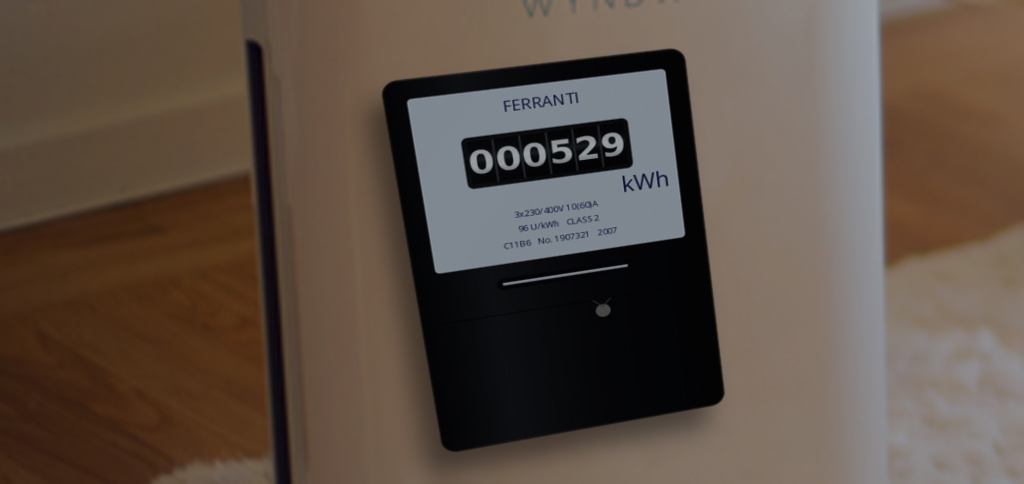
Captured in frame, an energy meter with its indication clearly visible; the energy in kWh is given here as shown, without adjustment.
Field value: 529 kWh
